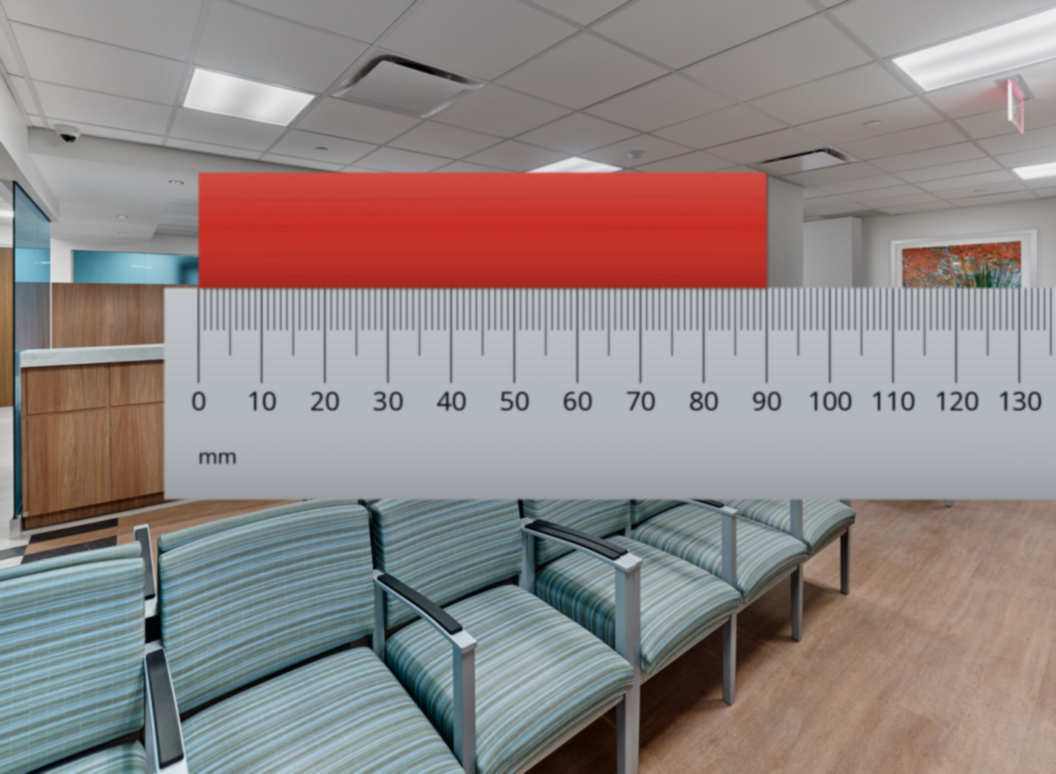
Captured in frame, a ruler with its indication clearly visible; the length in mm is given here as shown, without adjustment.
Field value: 90 mm
